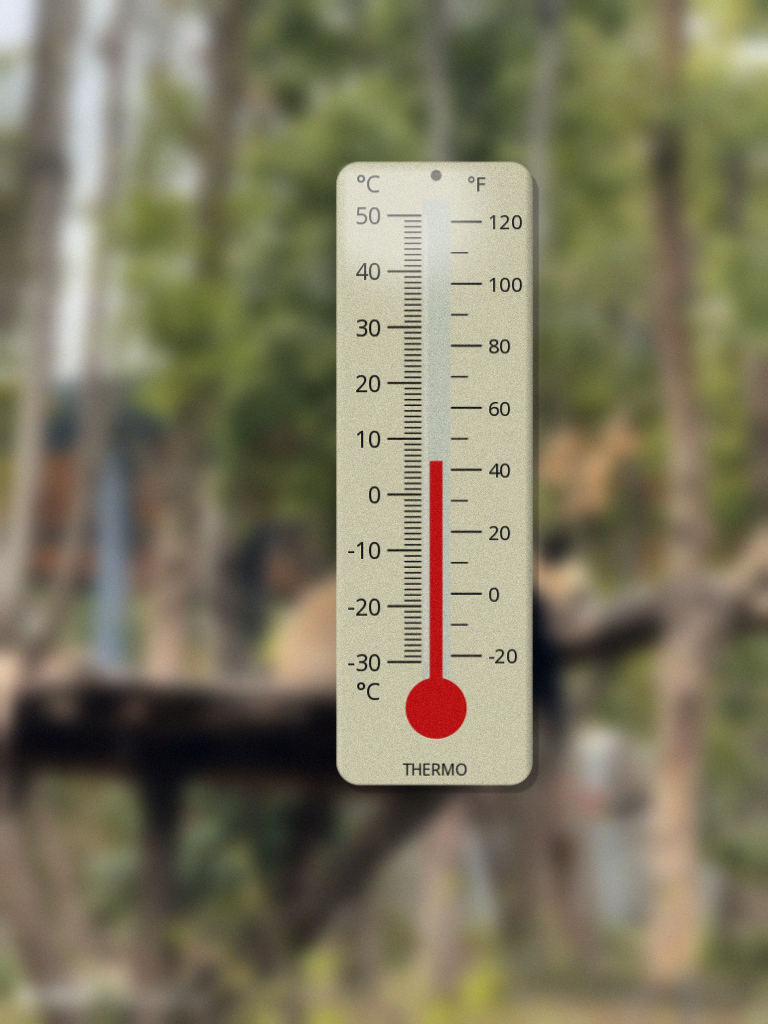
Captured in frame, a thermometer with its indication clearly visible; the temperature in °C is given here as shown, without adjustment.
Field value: 6 °C
